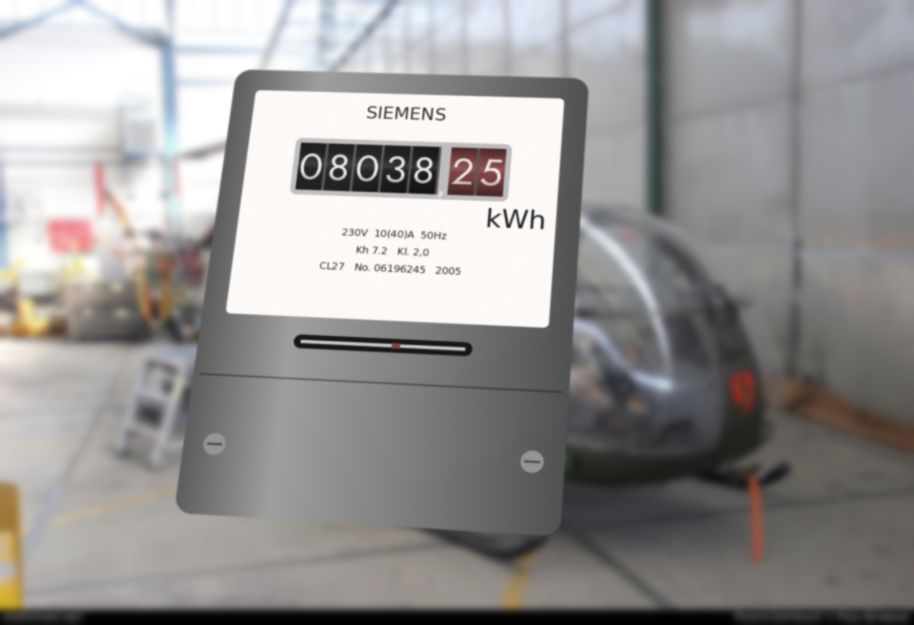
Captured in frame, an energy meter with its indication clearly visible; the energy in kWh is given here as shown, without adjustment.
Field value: 8038.25 kWh
